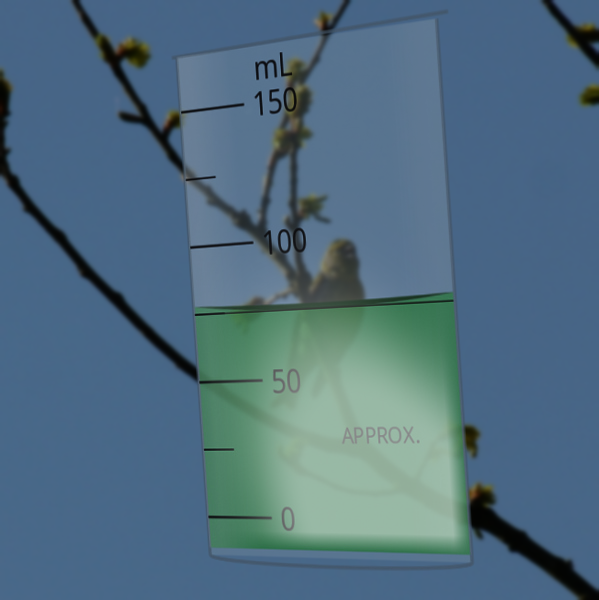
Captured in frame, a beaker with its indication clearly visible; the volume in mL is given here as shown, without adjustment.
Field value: 75 mL
